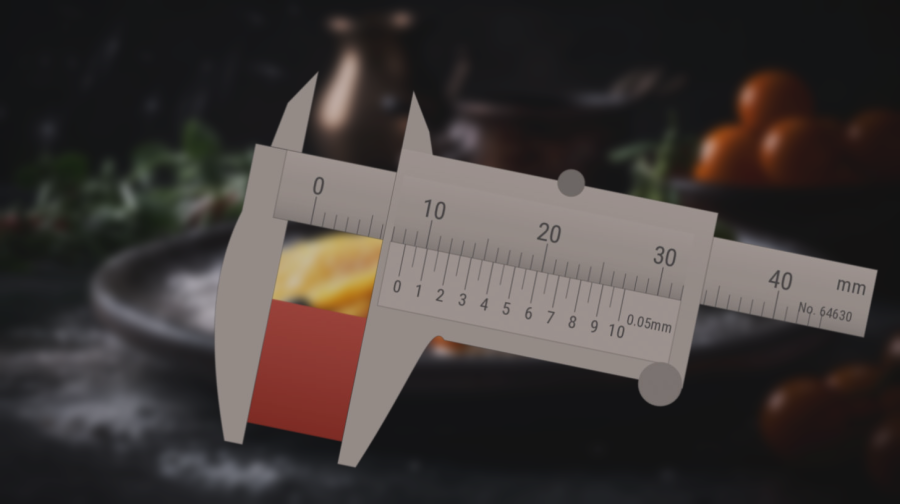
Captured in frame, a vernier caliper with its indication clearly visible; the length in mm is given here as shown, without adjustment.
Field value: 8.2 mm
